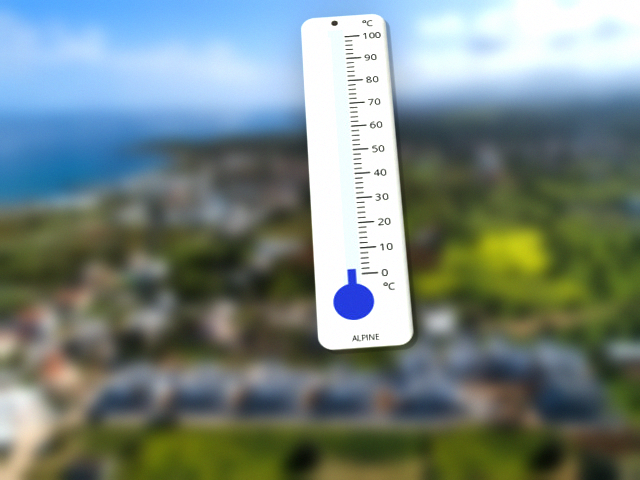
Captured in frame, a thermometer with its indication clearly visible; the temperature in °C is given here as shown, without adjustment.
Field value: 2 °C
